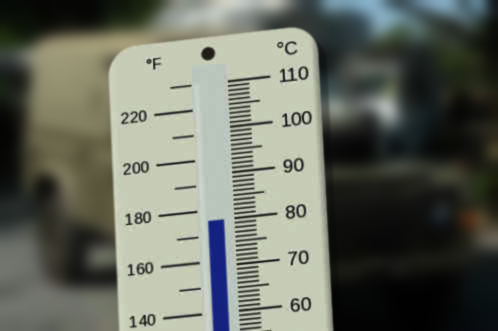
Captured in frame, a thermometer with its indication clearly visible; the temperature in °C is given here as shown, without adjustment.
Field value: 80 °C
